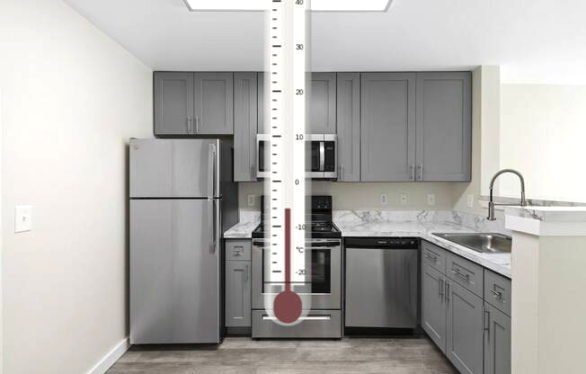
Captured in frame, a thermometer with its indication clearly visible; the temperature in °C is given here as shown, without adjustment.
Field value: -6 °C
